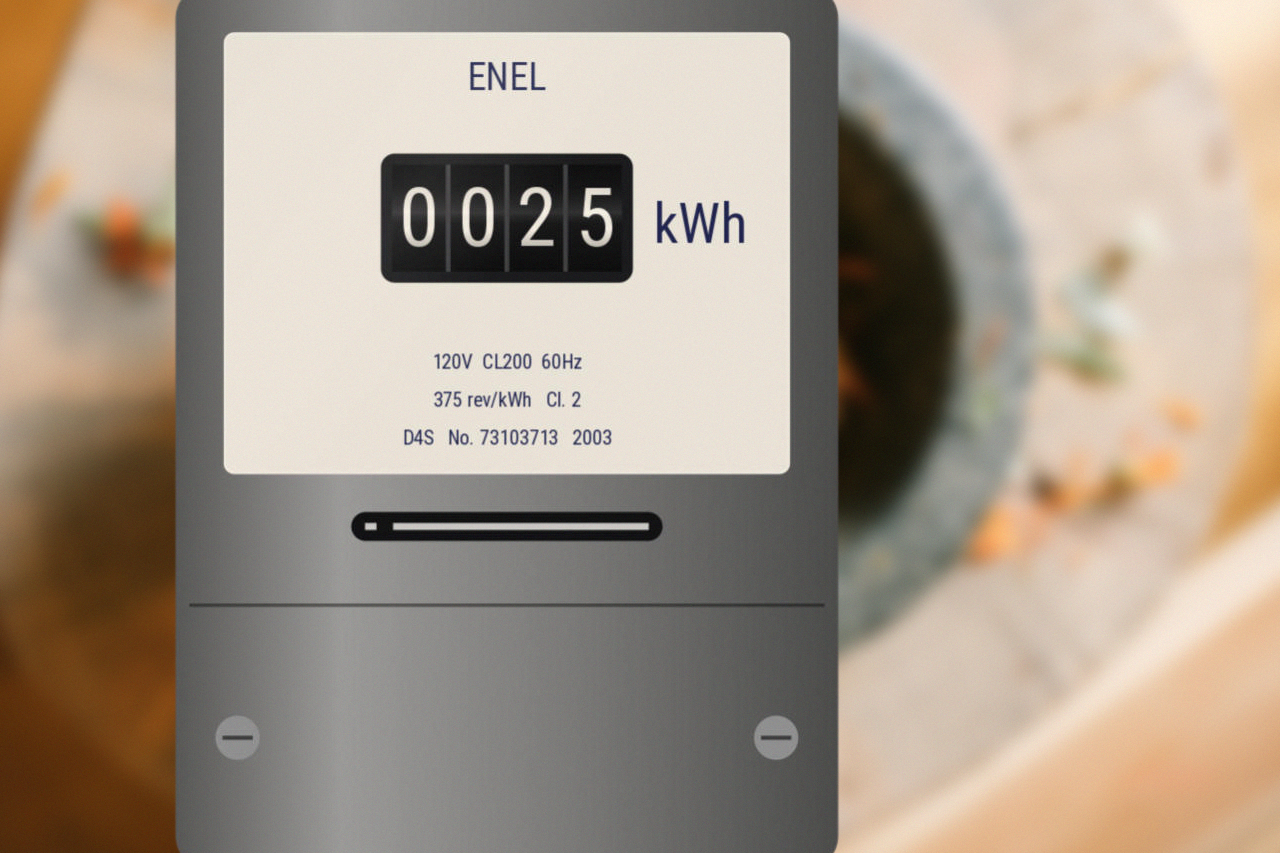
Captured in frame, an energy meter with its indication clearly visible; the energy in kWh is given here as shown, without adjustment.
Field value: 25 kWh
